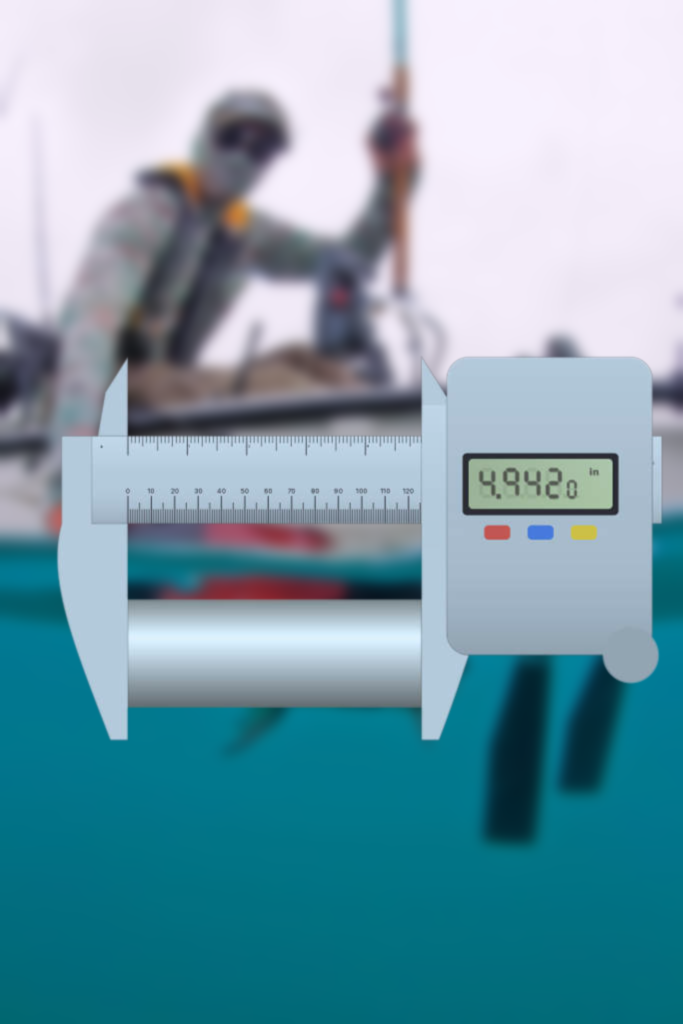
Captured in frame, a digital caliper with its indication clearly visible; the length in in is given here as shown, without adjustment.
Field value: 4.9420 in
